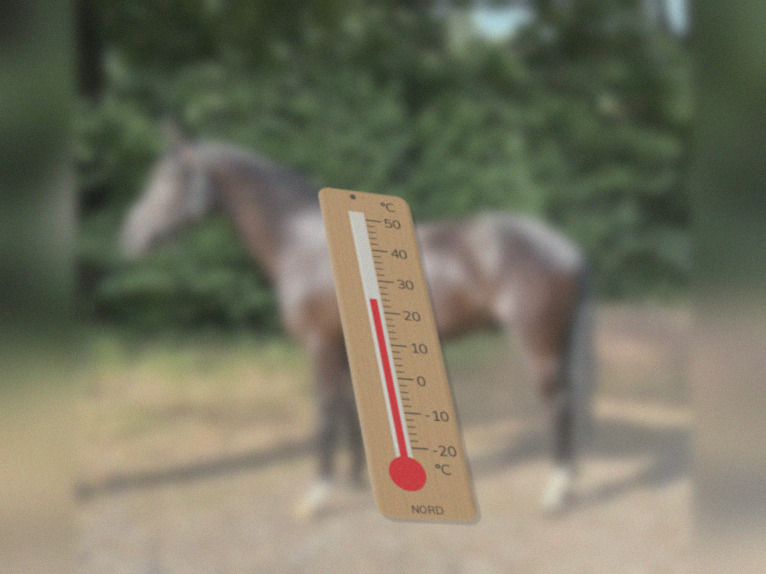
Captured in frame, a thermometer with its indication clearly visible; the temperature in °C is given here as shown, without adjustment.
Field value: 24 °C
